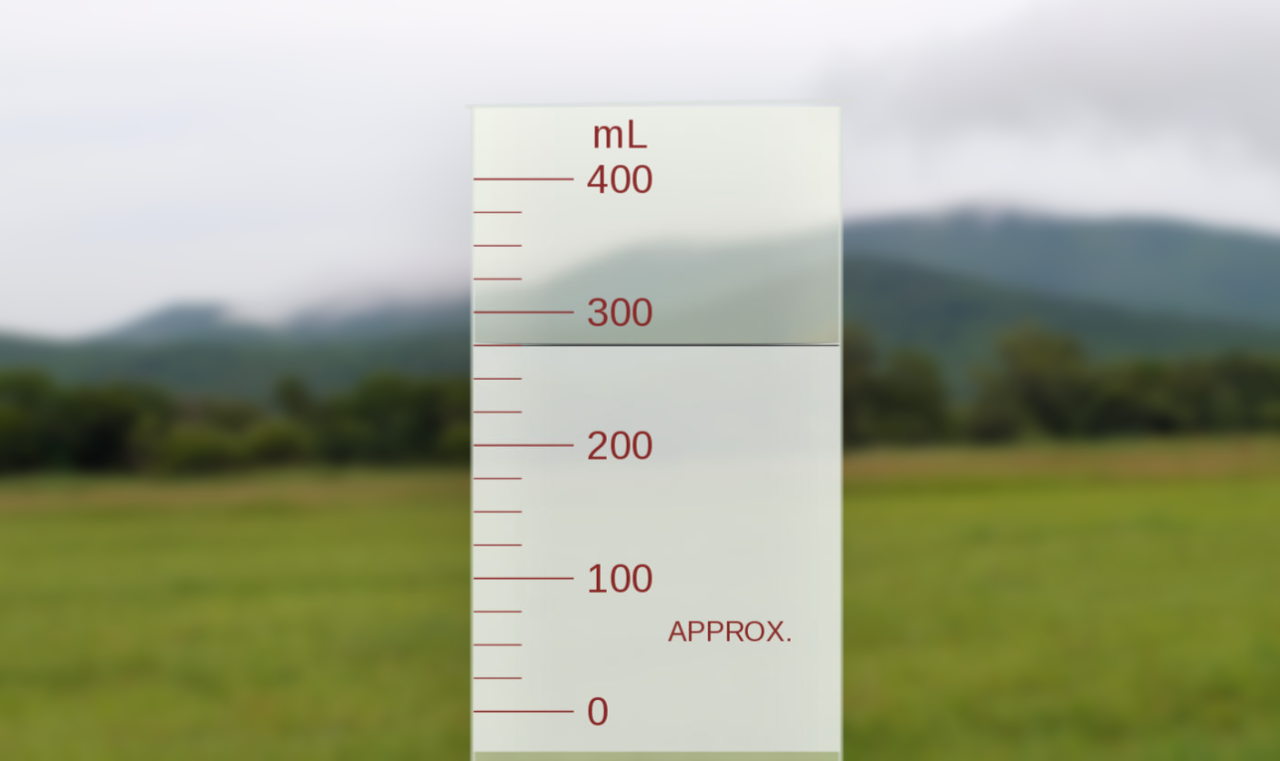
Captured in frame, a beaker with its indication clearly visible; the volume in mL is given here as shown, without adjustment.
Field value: 275 mL
